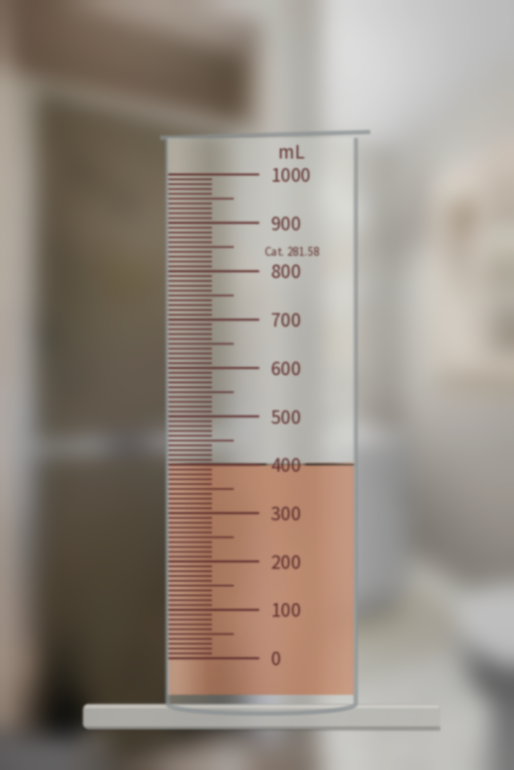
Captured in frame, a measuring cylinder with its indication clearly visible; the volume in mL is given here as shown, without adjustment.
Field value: 400 mL
